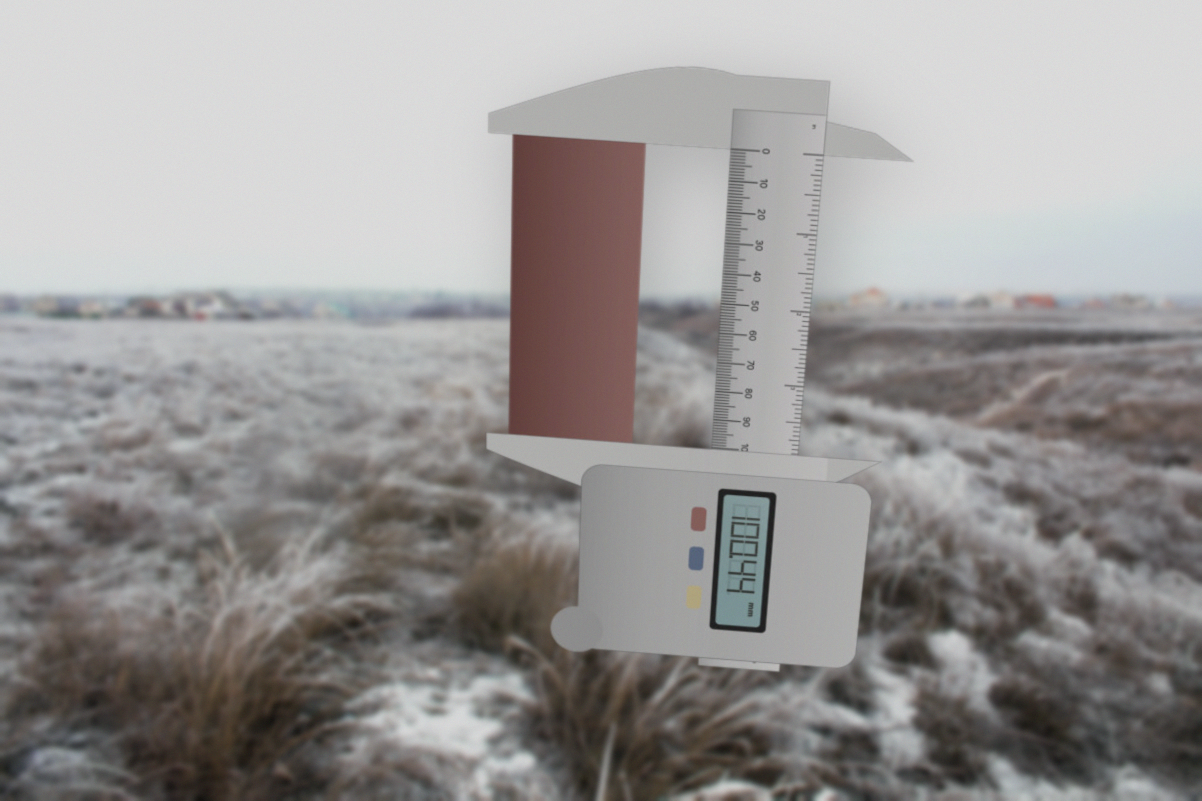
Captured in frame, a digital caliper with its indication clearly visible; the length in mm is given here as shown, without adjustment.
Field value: 100.44 mm
